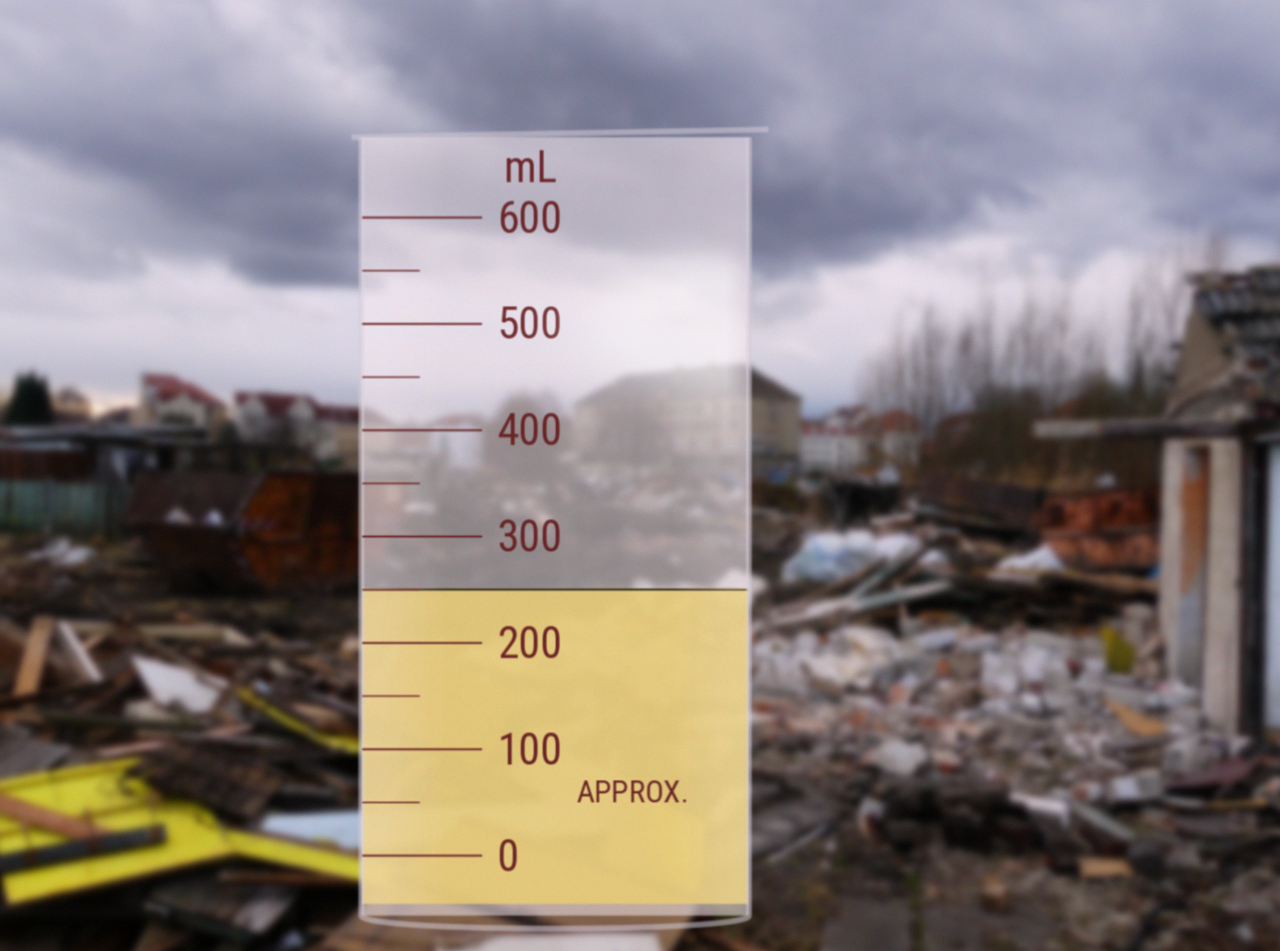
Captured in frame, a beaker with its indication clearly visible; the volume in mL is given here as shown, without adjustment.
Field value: 250 mL
